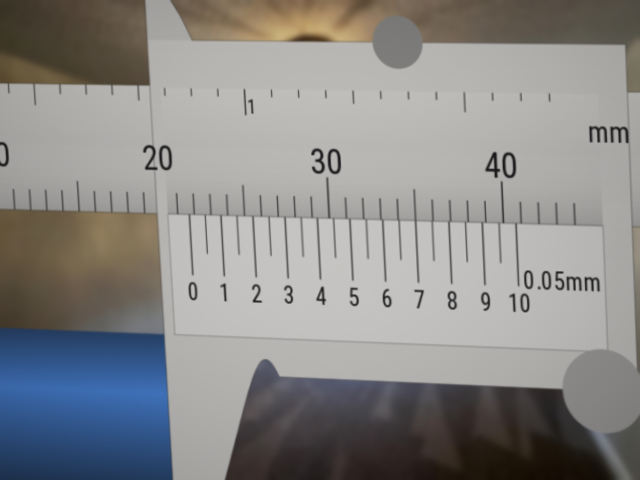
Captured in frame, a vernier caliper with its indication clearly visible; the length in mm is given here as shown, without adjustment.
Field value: 21.7 mm
